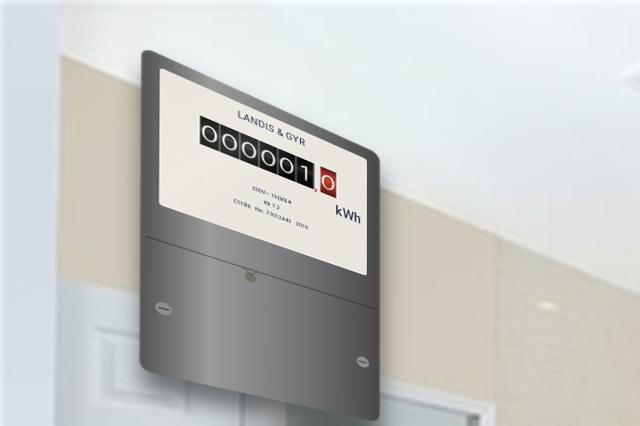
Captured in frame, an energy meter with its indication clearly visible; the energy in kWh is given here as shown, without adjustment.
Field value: 1.0 kWh
